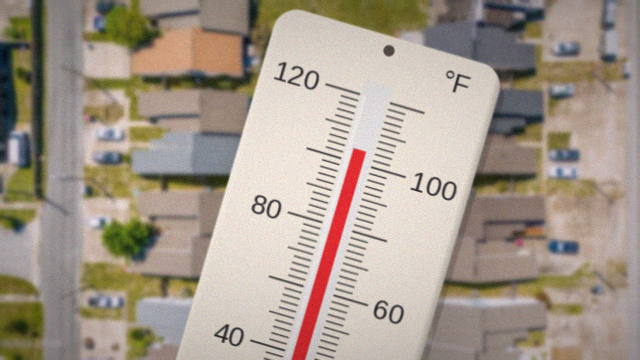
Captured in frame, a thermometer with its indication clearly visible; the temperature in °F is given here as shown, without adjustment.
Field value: 104 °F
